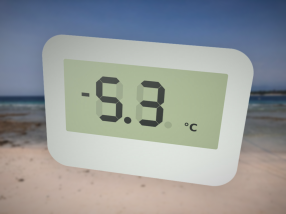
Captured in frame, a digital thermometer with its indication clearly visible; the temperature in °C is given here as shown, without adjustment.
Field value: -5.3 °C
